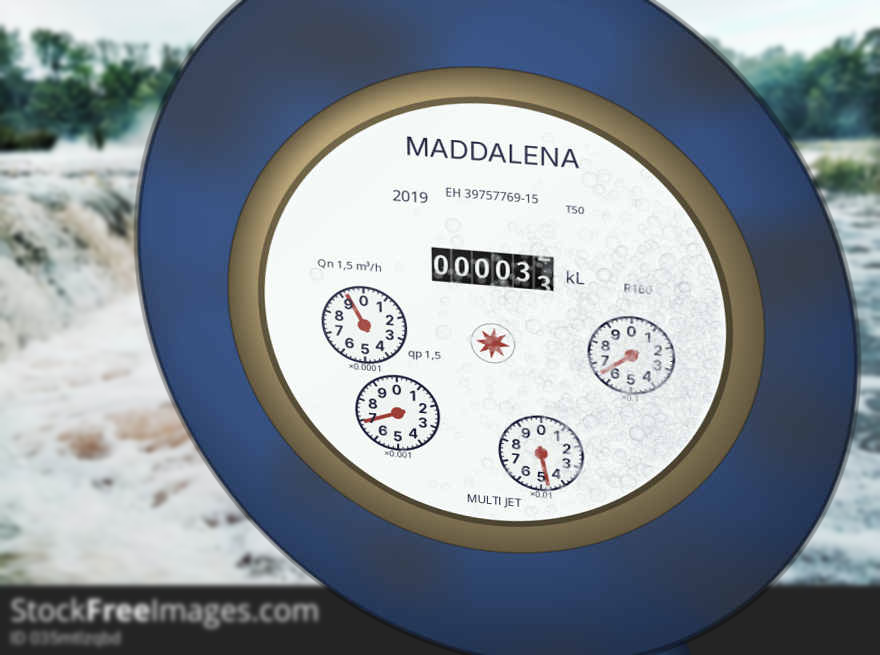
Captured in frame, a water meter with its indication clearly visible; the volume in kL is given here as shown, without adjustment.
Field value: 32.6469 kL
